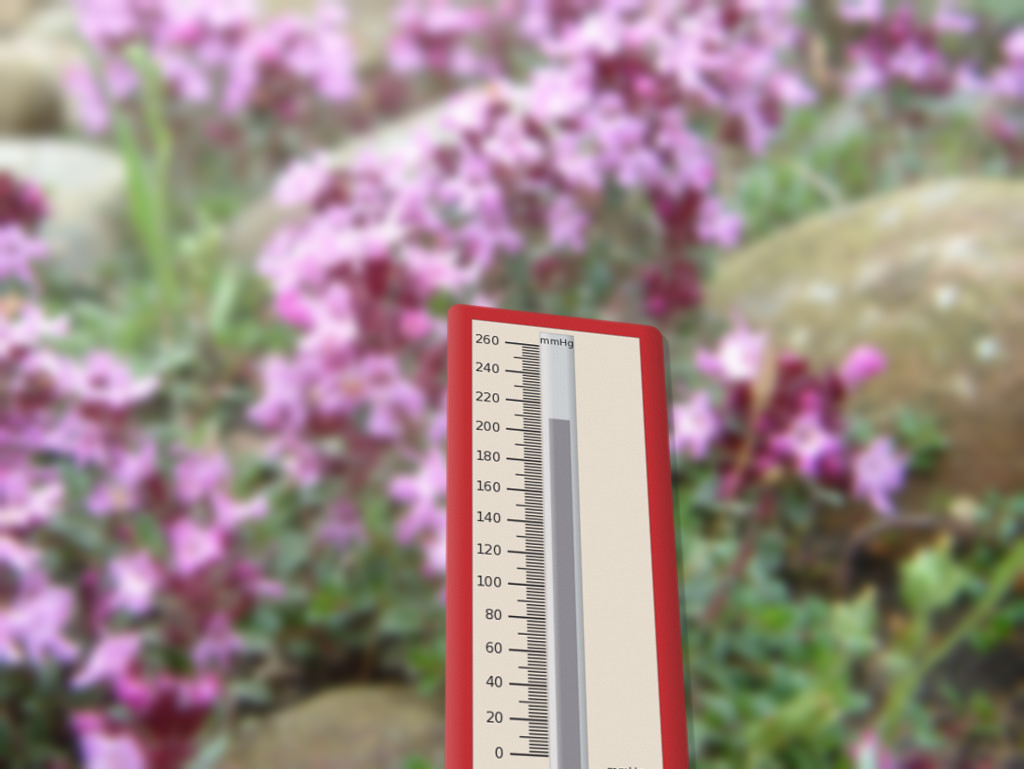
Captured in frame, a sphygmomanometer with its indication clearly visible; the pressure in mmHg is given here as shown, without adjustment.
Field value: 210 mmHg
